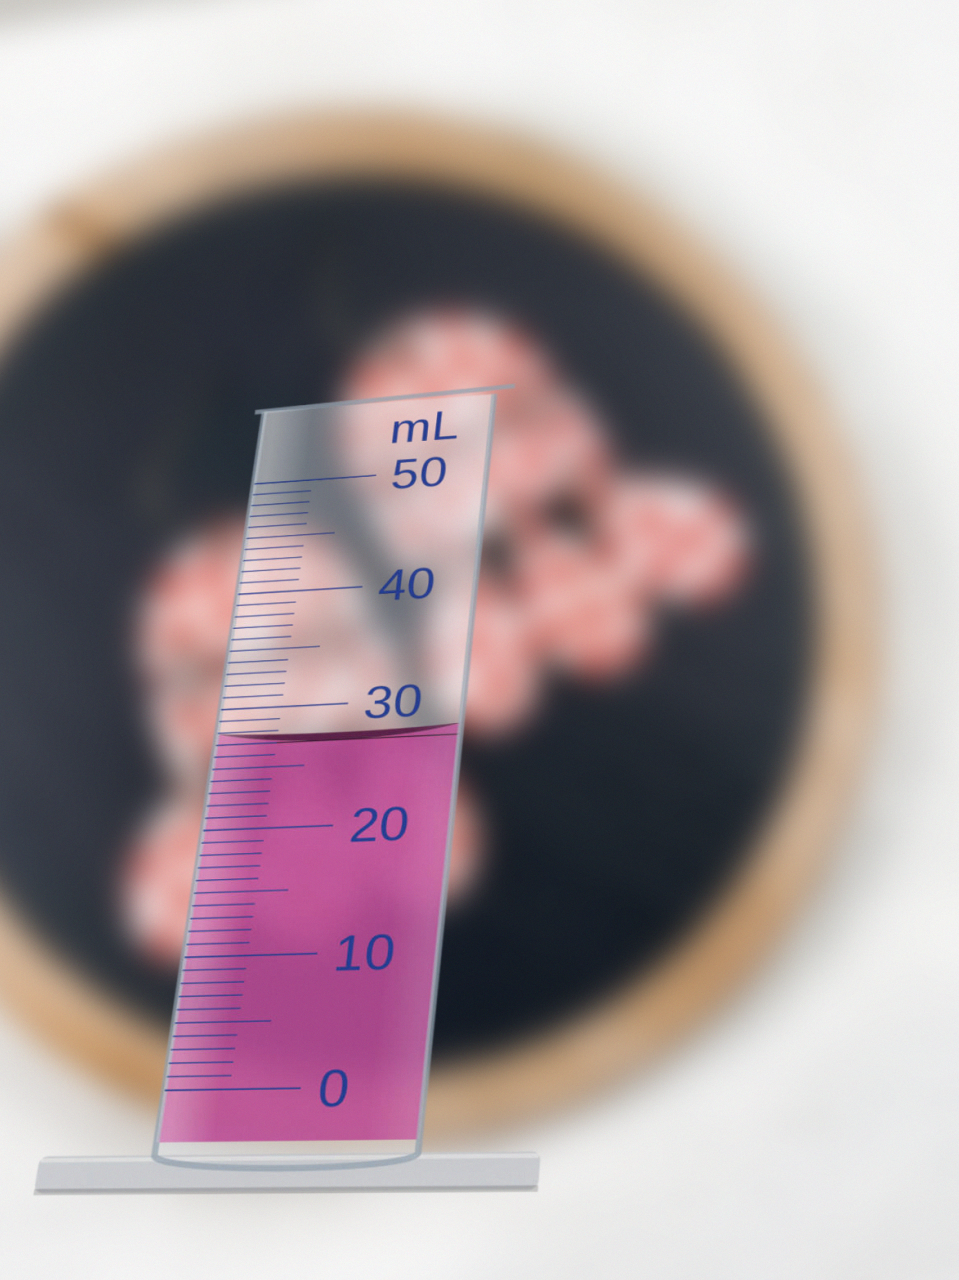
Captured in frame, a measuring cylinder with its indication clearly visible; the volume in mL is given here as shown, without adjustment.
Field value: 27 mL
